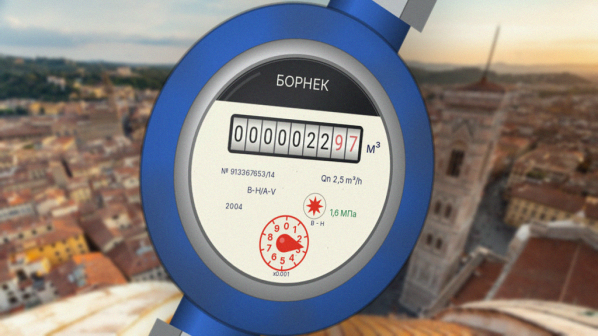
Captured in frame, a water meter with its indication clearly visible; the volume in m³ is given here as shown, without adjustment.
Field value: 22.972 m³
